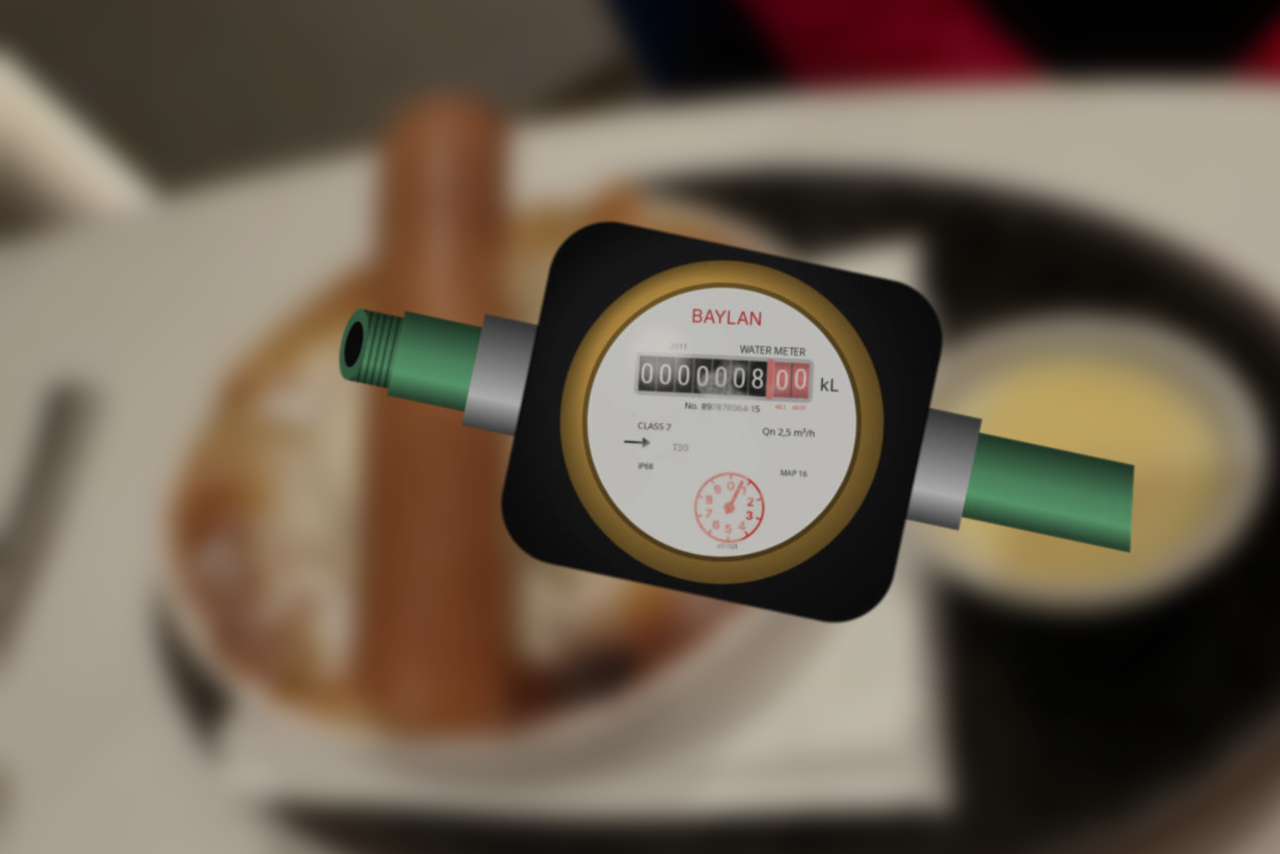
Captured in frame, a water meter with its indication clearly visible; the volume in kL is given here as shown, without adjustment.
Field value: 8.000 kL
